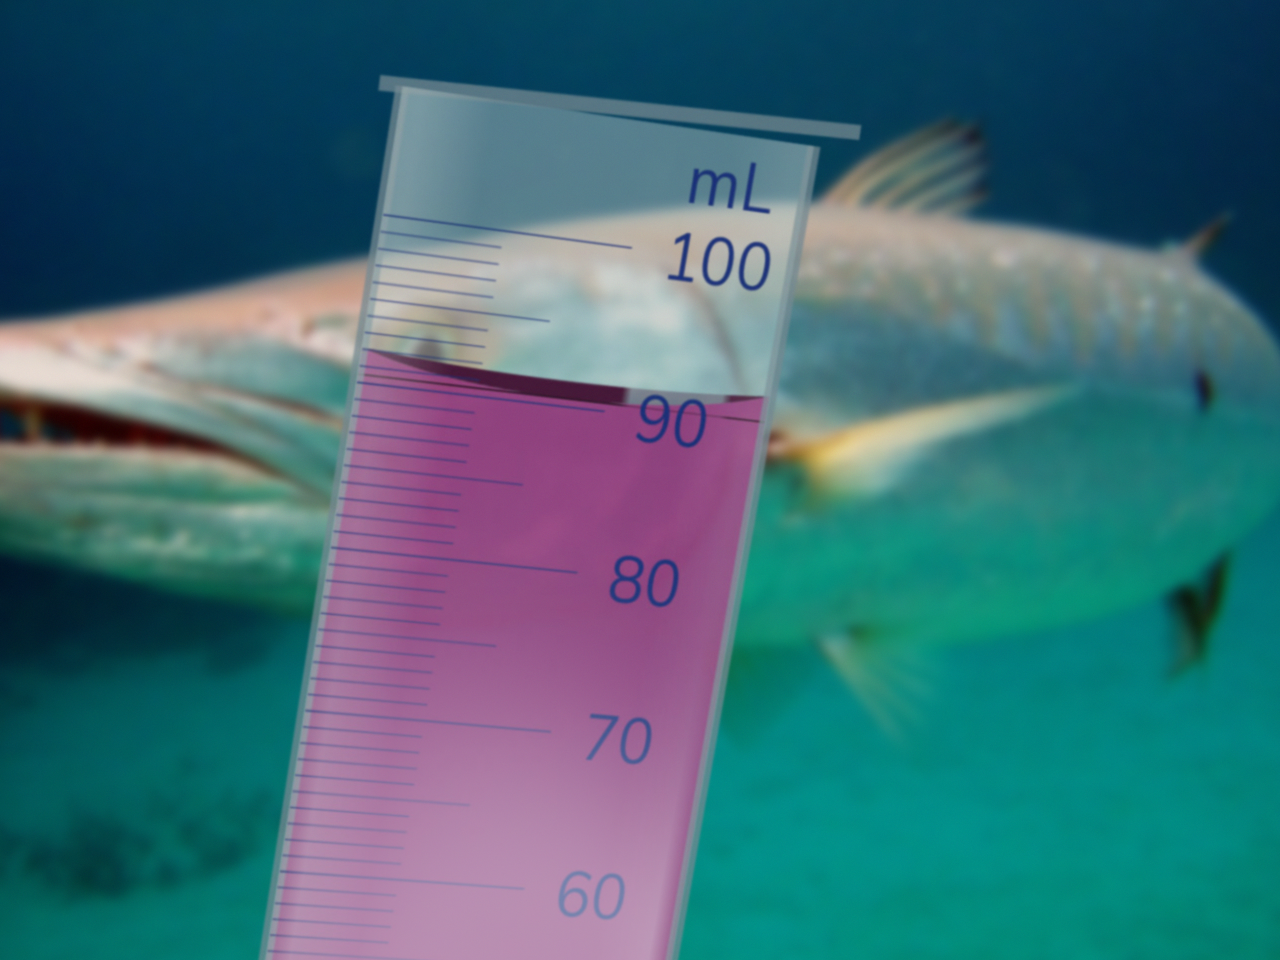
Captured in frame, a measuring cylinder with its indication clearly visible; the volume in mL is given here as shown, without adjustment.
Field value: 90.5 mL
